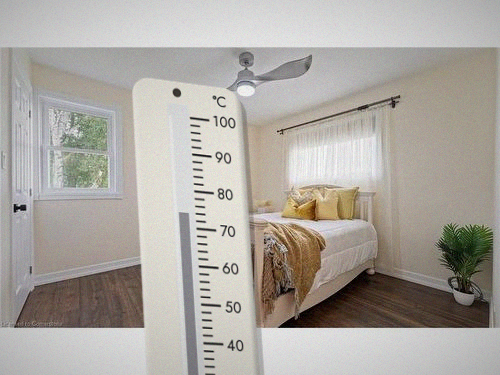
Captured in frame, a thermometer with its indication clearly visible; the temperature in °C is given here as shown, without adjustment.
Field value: 74 °C
